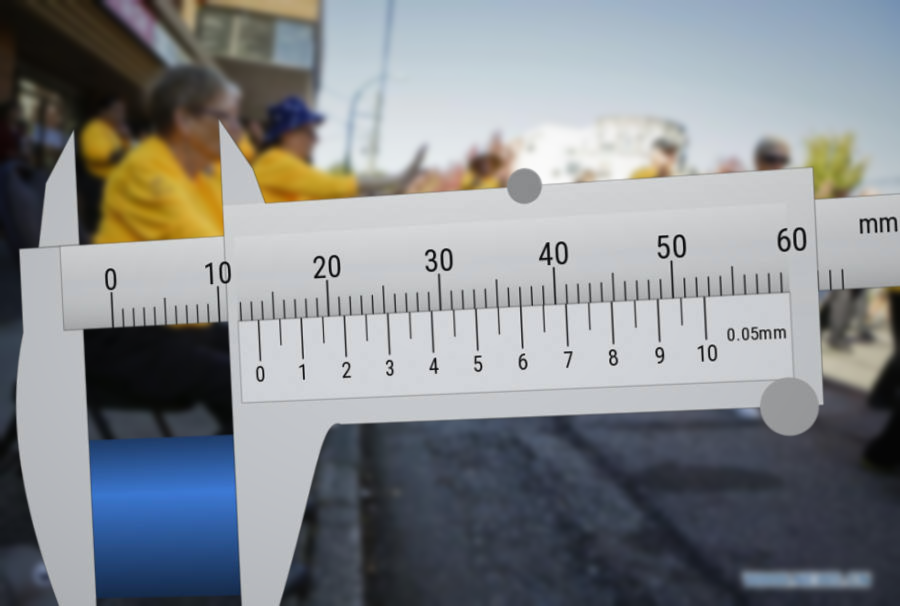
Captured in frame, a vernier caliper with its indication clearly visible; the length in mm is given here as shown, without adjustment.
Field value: 13.6 mm
